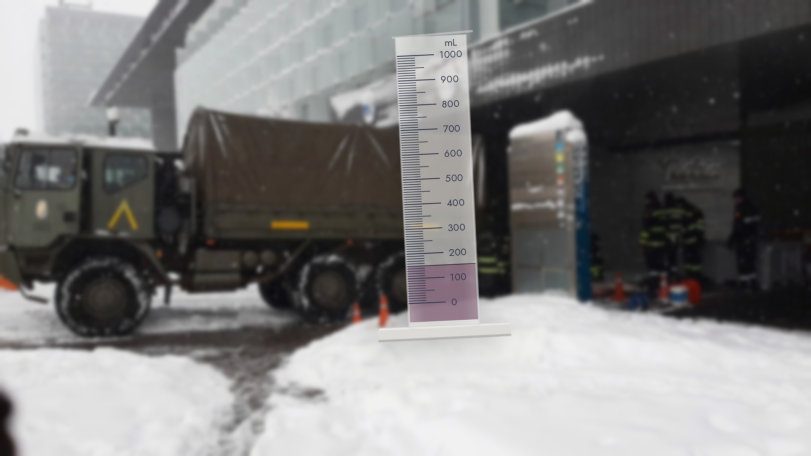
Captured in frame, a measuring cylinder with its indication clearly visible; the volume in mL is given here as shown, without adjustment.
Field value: 150 mL
